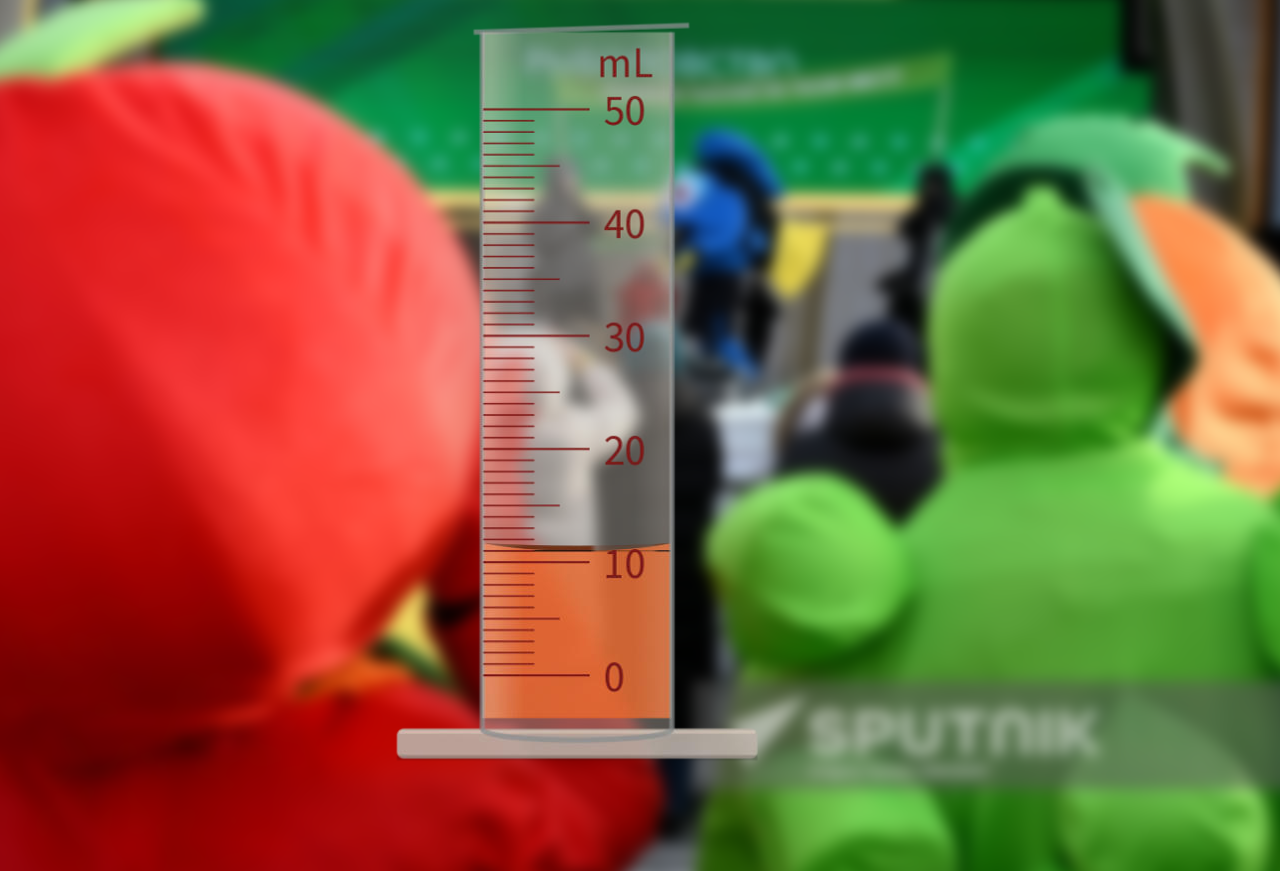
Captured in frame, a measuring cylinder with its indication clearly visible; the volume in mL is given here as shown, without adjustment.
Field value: 11 mL
